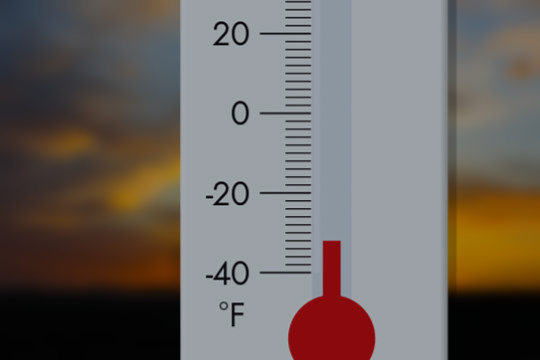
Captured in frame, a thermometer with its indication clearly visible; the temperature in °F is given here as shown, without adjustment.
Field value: -32 °F
